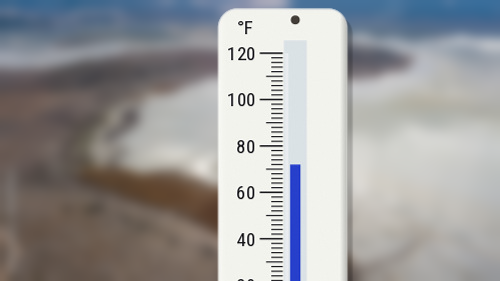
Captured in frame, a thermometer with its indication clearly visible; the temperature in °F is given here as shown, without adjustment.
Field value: 72 °F
